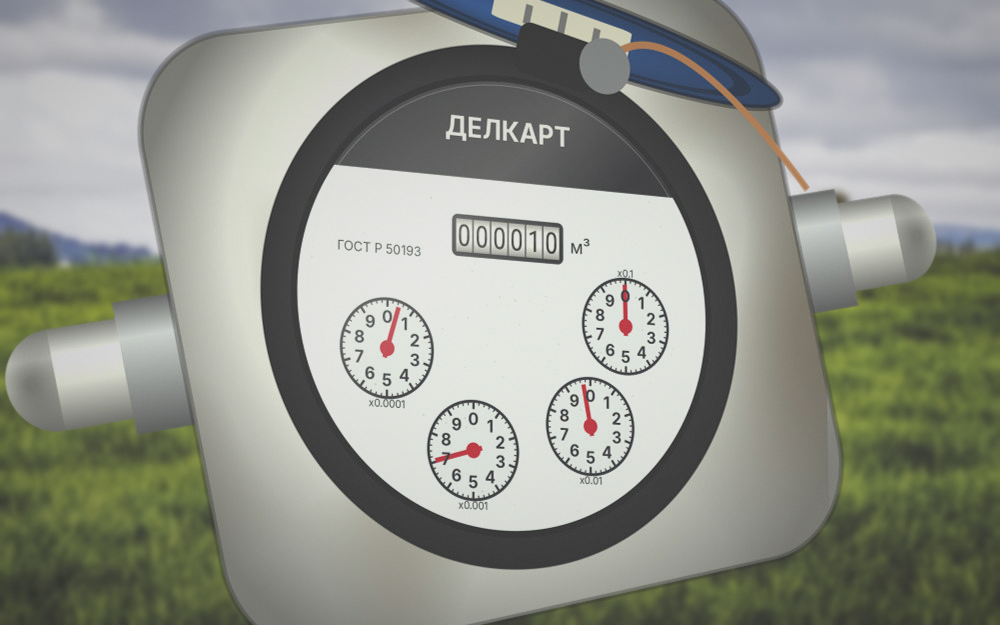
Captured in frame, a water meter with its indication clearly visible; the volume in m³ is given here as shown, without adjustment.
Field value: 9.9970 m³
